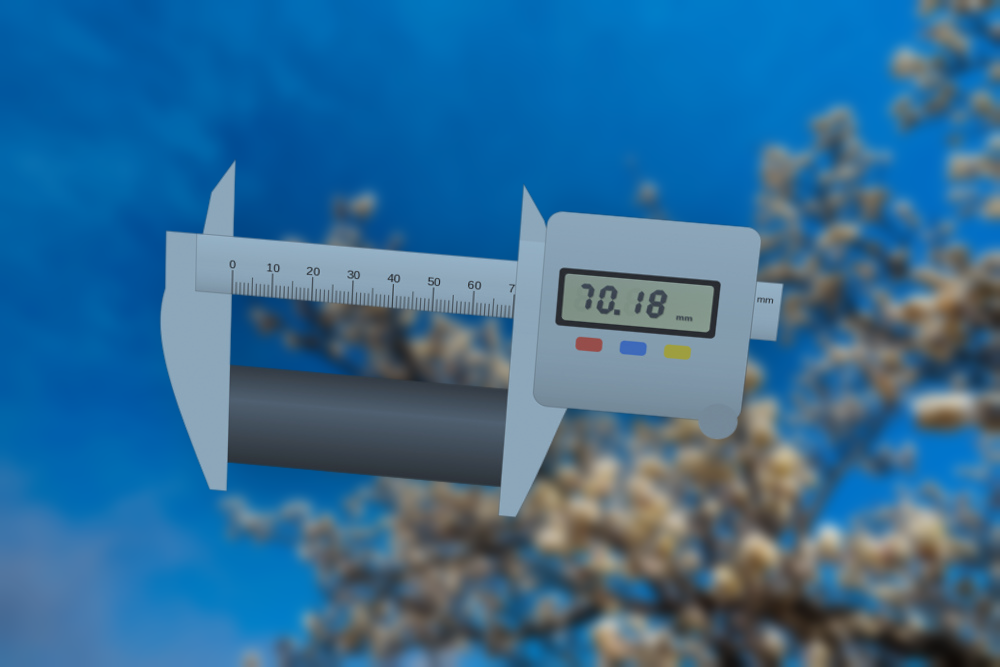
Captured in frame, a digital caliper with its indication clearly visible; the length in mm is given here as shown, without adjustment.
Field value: 70.18 mm
